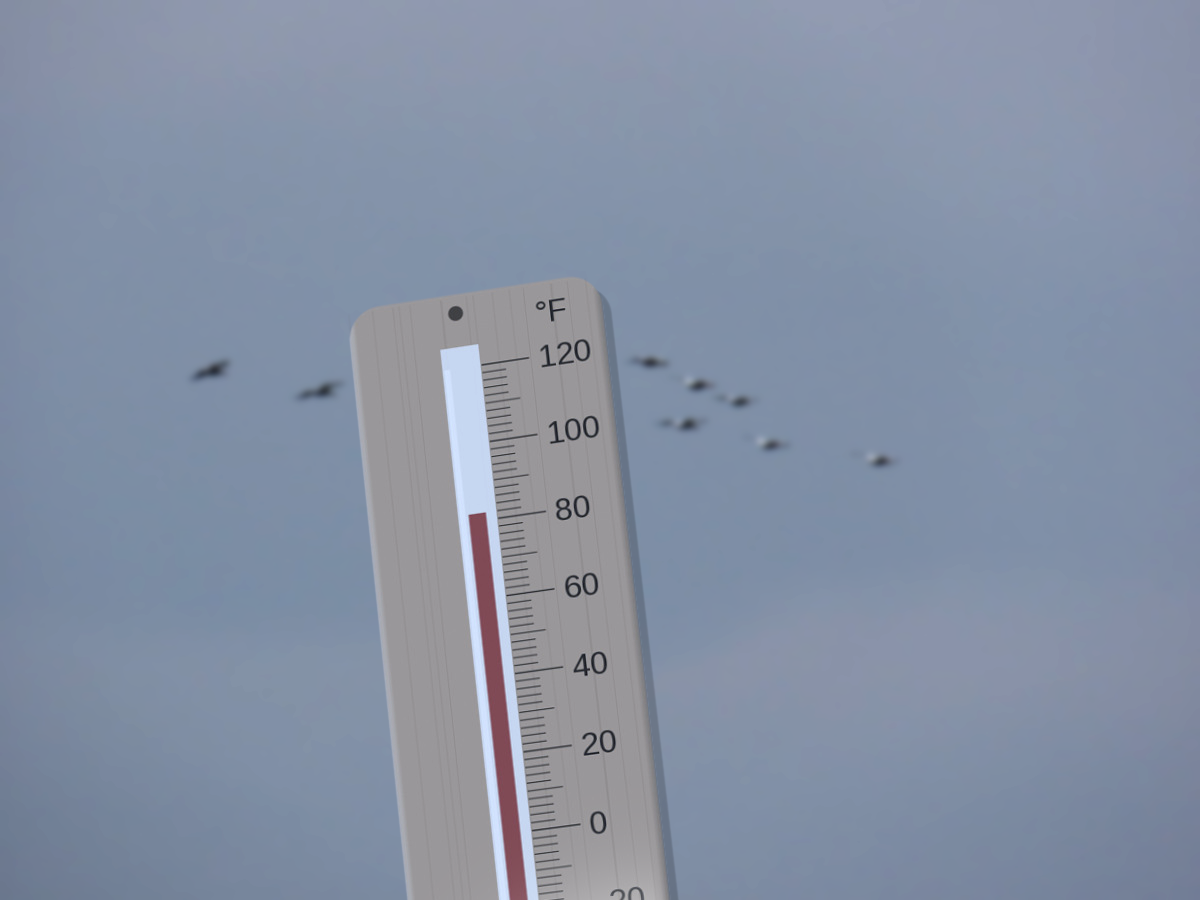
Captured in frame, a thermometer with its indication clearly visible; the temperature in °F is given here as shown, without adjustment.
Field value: 82 °F
